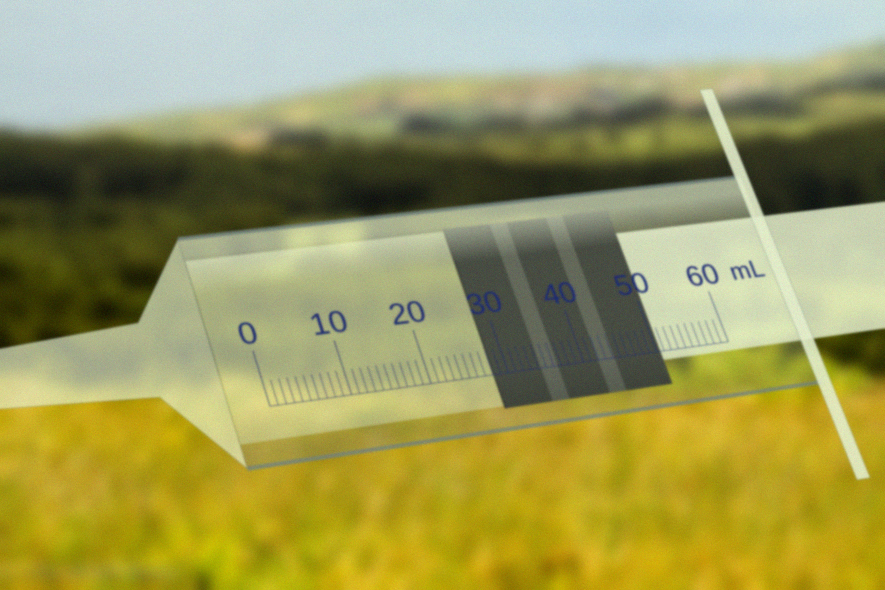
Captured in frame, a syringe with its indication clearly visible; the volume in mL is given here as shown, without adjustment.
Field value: 28 mL
